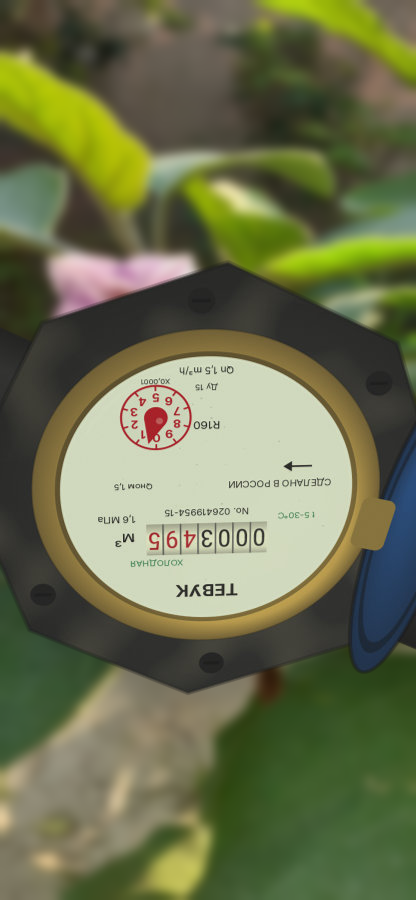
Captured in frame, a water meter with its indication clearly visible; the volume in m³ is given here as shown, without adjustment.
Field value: 3.4950 m³
